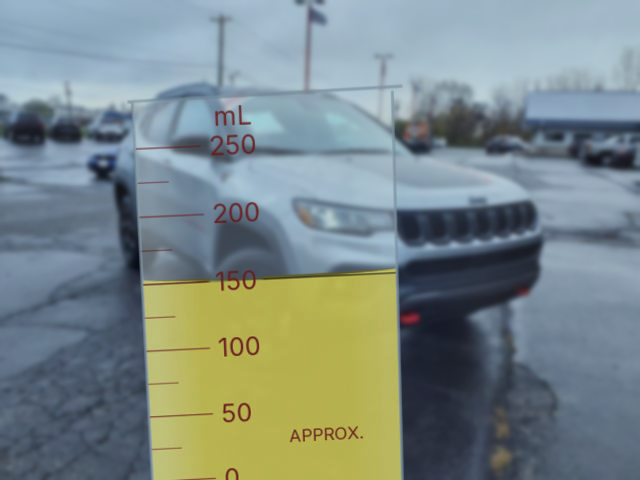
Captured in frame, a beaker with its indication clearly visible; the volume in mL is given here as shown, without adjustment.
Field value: 150 mL
